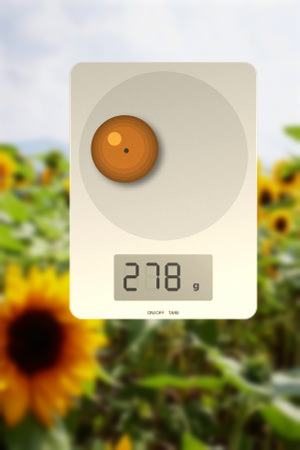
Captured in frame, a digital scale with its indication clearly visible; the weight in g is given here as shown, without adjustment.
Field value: 278 g
